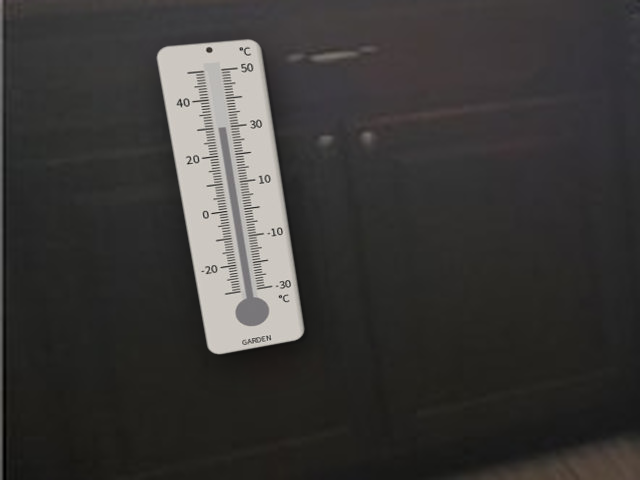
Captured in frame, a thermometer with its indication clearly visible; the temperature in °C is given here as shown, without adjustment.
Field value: 30 °C
